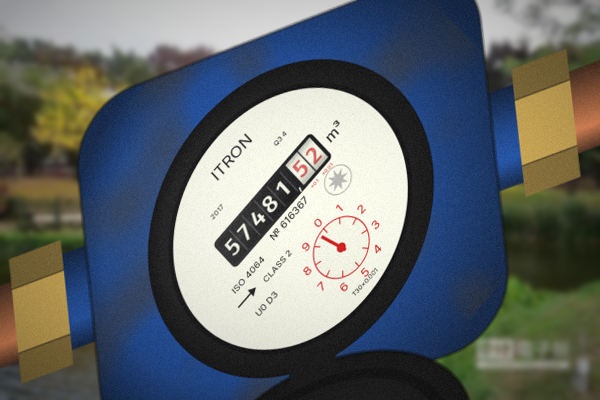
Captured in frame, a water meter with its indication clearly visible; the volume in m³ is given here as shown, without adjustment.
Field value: 57481.519 m³
